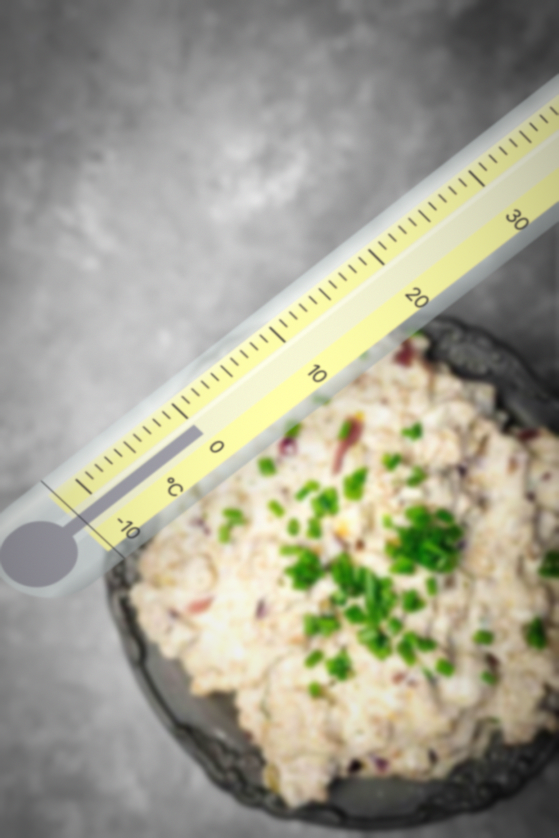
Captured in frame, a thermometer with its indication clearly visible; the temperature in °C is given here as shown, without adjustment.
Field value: 0 °C
